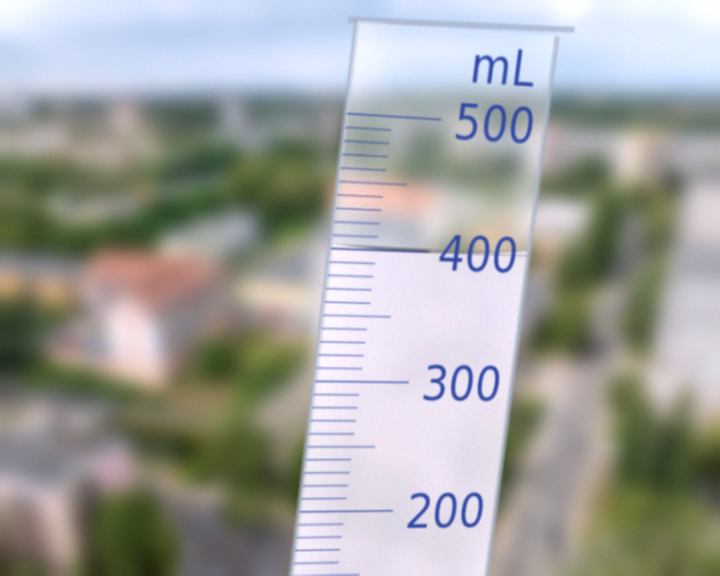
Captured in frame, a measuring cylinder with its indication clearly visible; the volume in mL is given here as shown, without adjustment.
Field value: 400 mL
